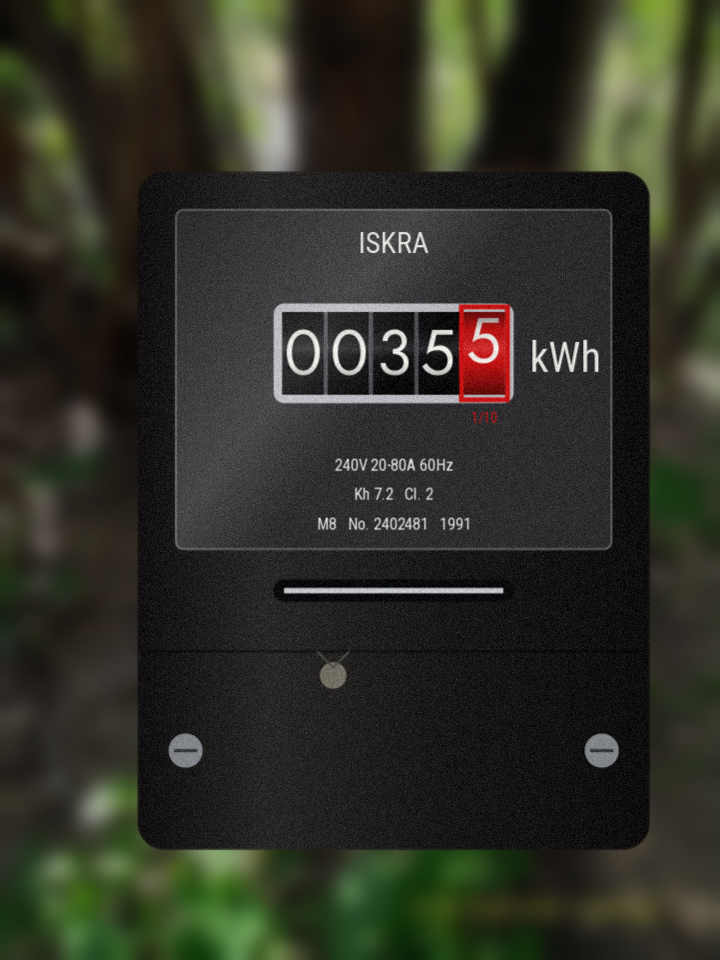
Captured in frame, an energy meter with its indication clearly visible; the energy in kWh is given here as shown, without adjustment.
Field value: 35.5 kWh
